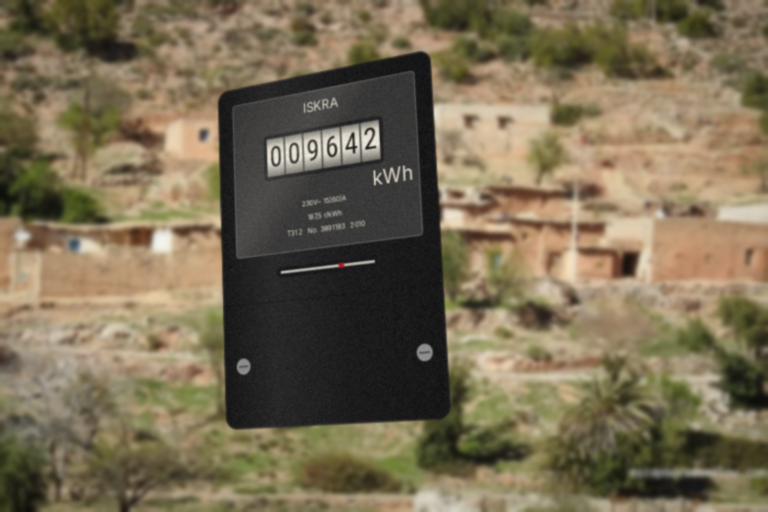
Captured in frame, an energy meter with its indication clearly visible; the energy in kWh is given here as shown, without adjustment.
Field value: 9642 kWh
